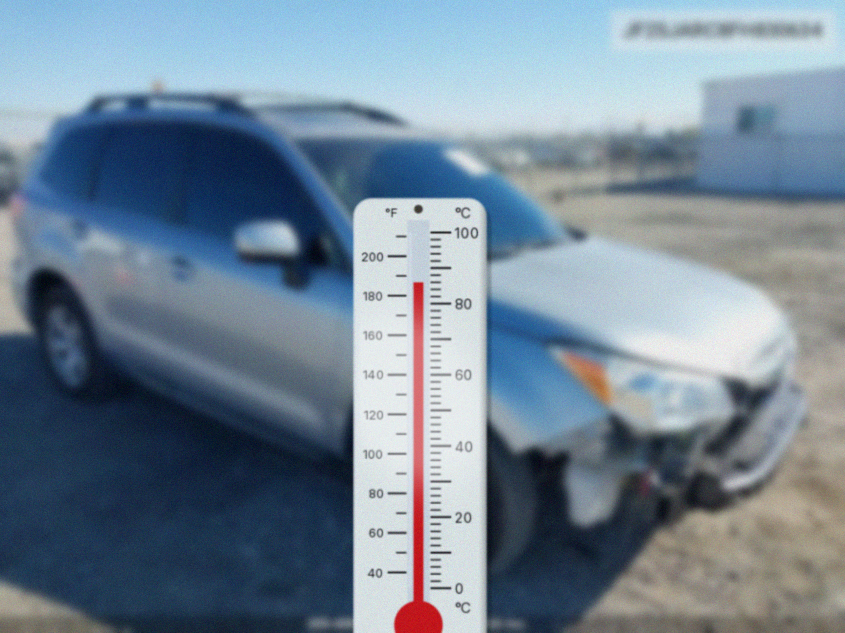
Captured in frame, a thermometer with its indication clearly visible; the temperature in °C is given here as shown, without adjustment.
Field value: 86 °C
